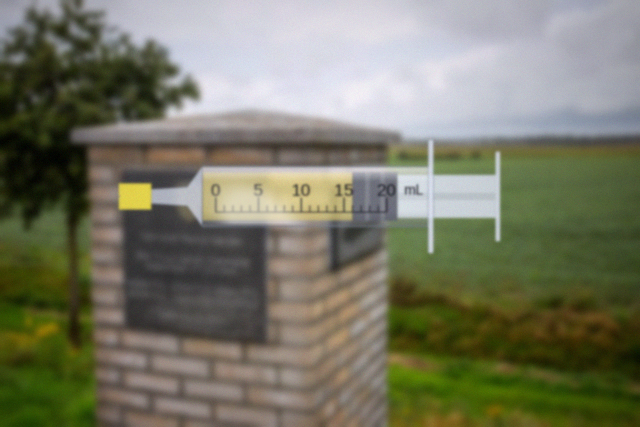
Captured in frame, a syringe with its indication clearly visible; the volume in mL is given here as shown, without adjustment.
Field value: 16 mL
